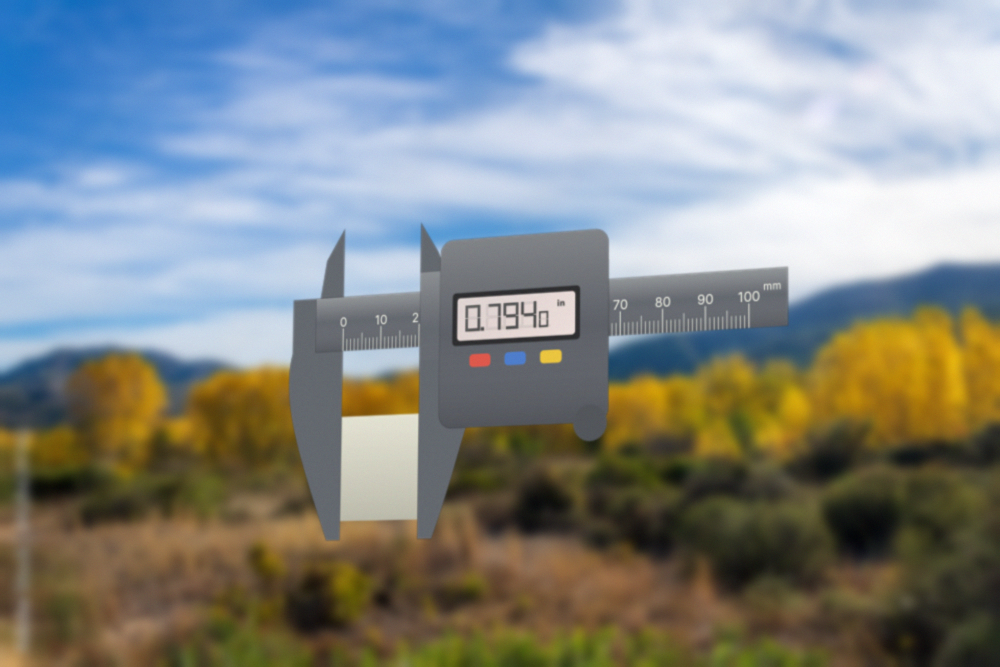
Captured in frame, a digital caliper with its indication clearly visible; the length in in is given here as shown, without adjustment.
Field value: 0.7940 in
